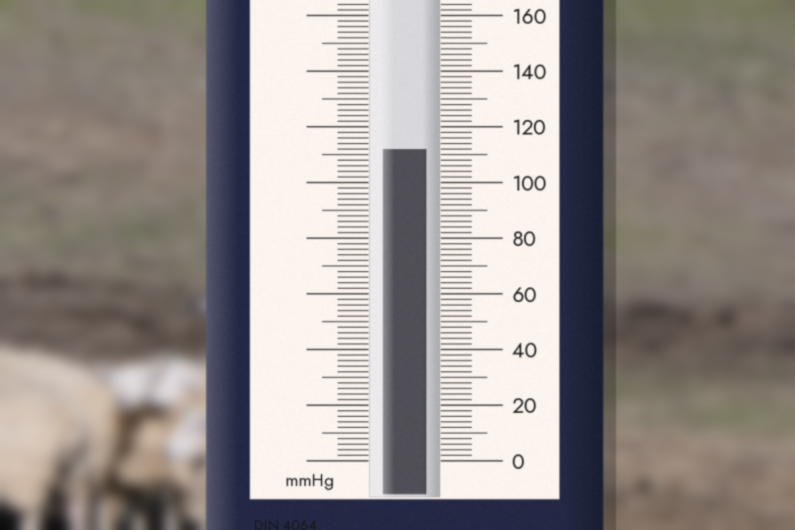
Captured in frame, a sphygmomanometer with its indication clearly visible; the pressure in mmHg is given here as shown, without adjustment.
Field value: 112 mmHg
